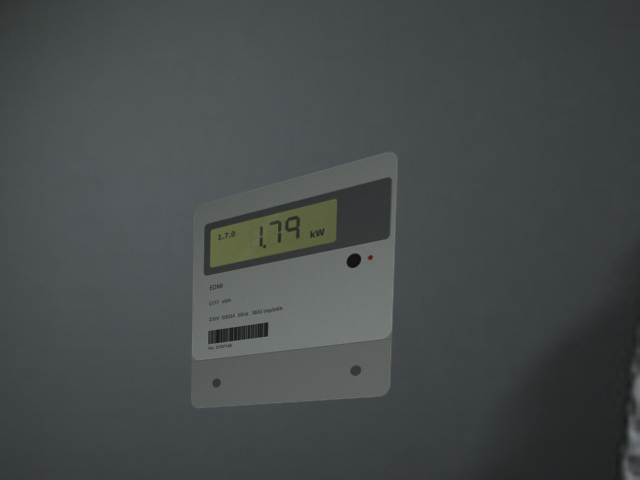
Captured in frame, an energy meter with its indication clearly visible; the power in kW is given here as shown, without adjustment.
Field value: 1.79 kW
